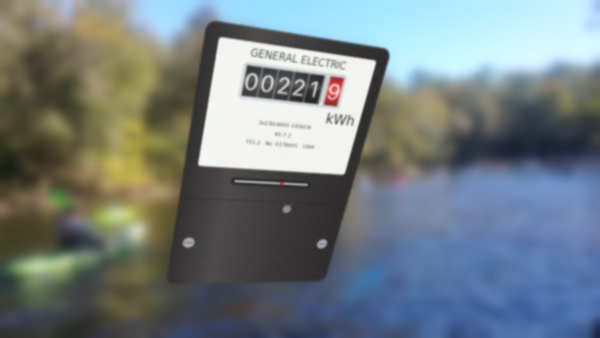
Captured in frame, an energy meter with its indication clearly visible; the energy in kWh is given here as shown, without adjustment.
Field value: 221.9 kWh
